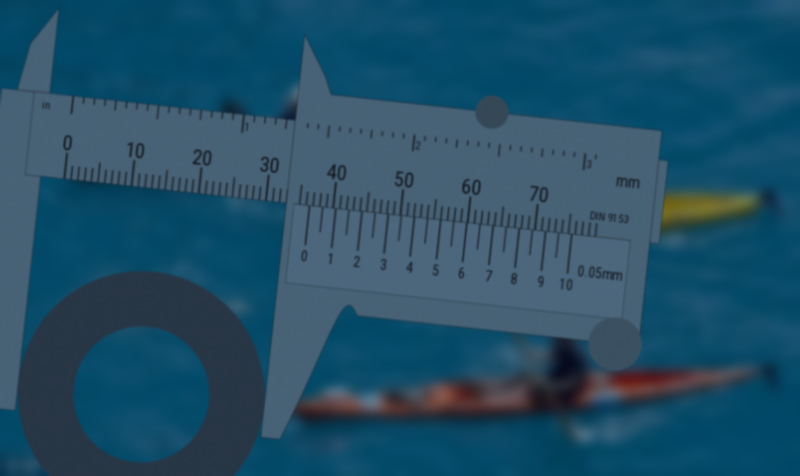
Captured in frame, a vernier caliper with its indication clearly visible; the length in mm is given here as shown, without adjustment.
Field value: 36.5 mm
